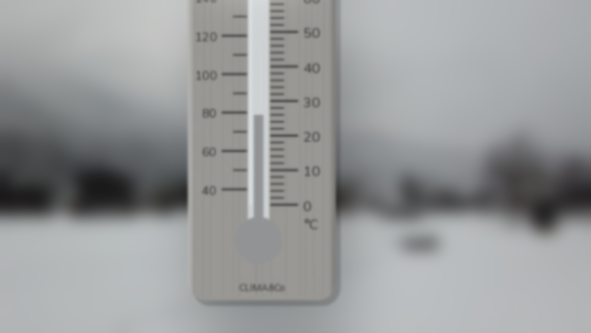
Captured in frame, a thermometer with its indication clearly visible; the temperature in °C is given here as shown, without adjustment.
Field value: 26 °C
